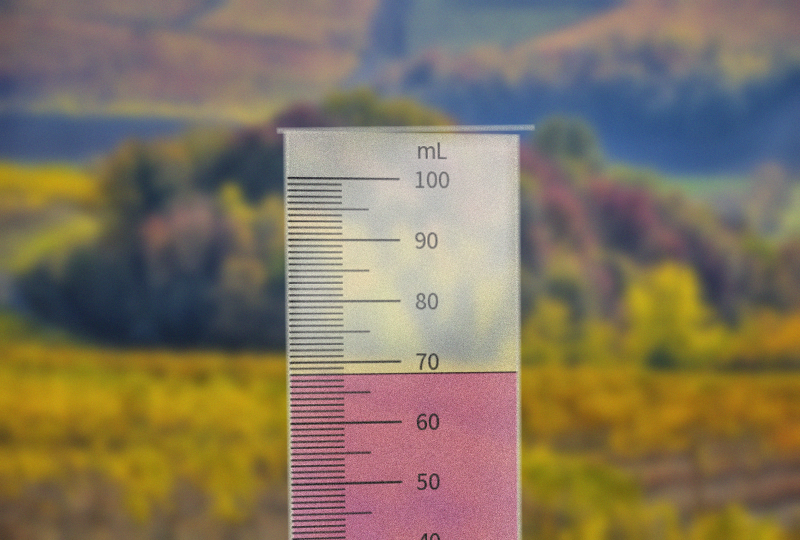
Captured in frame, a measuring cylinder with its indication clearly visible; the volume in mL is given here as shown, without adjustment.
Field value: 68 mL
